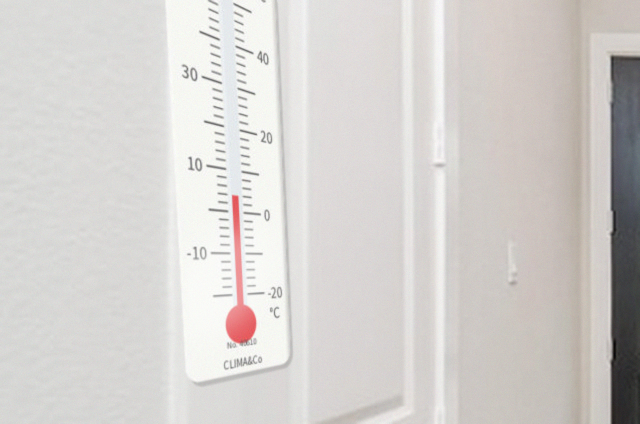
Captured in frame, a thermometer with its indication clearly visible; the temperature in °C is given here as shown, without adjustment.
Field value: 4 °C
